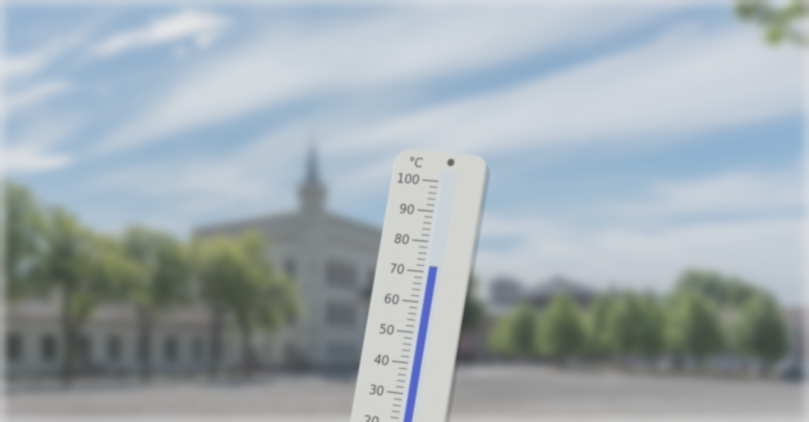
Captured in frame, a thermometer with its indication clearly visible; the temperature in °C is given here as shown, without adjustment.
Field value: 72 °C
